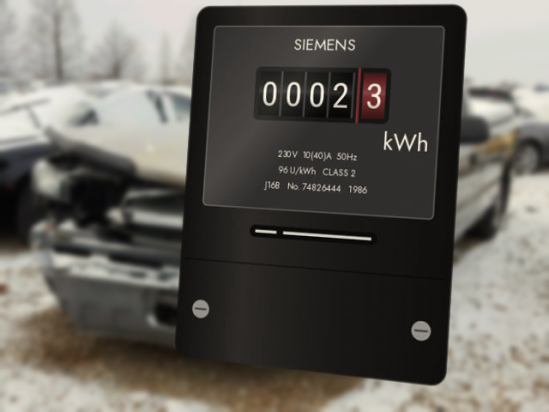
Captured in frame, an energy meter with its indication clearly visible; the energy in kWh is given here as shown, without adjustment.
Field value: 2.3 kWh
